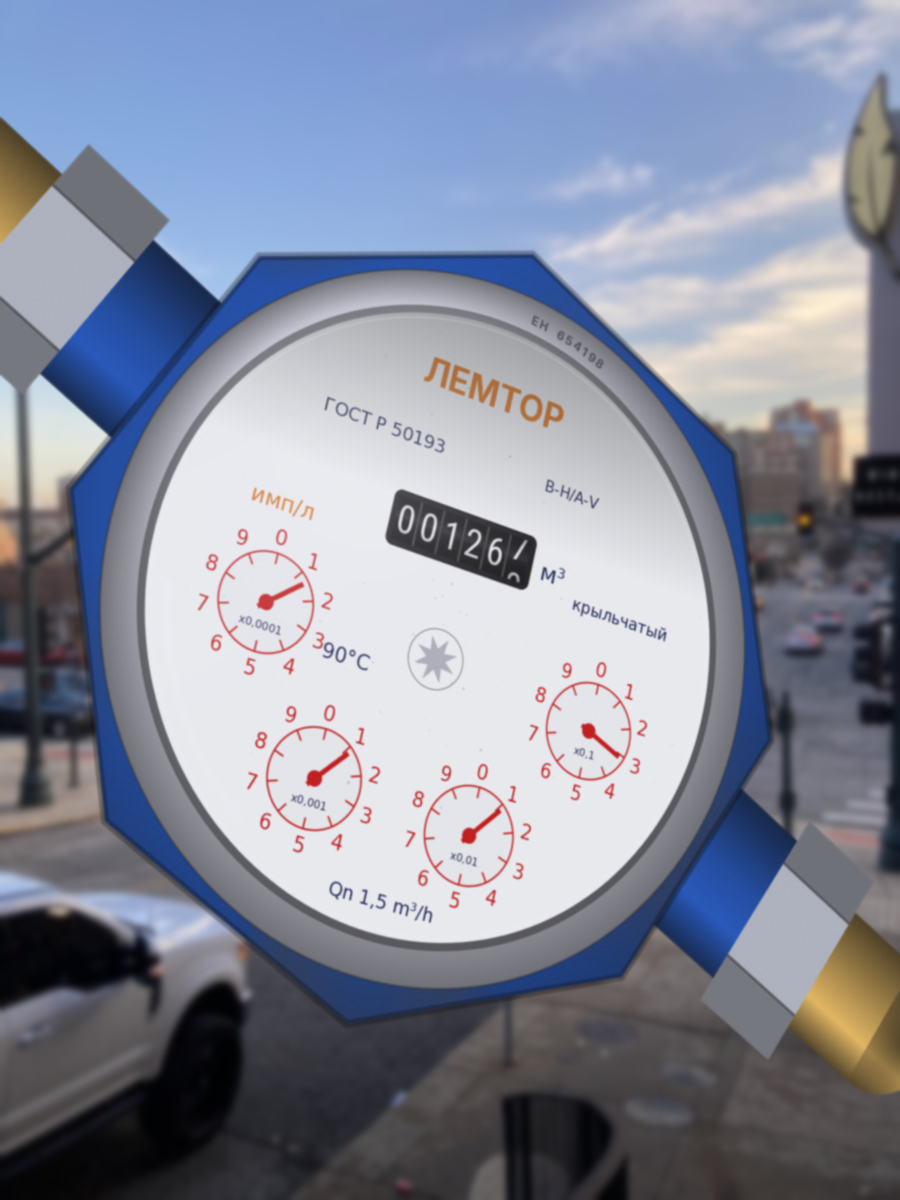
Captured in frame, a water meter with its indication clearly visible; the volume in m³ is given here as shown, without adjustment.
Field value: 1267.3111 m³
